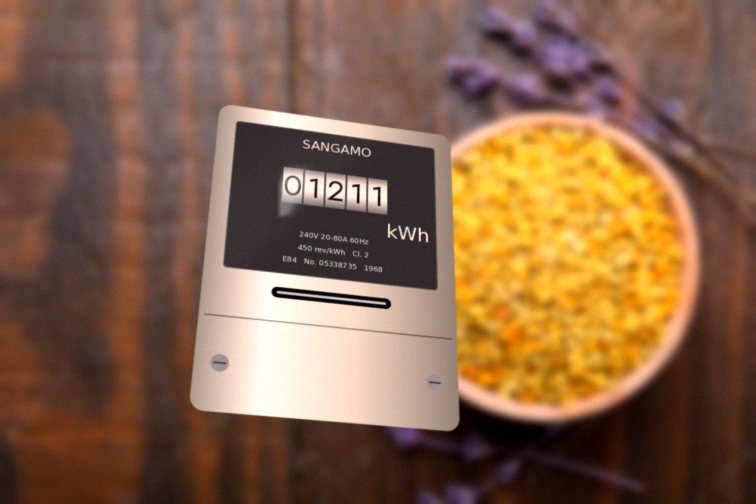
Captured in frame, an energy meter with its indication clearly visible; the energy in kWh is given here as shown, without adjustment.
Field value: 1211 kWh
